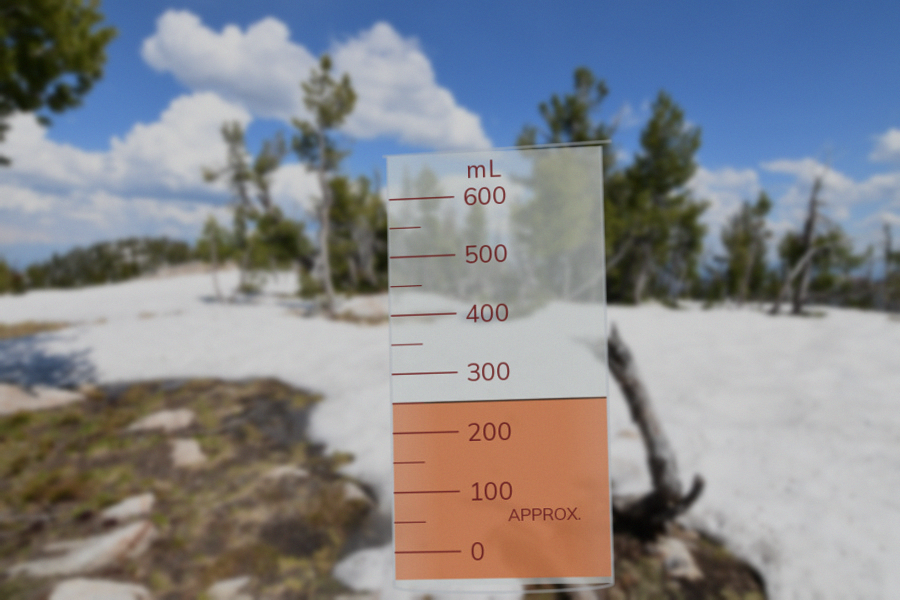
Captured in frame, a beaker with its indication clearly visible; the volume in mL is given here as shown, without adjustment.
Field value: 250 mL
